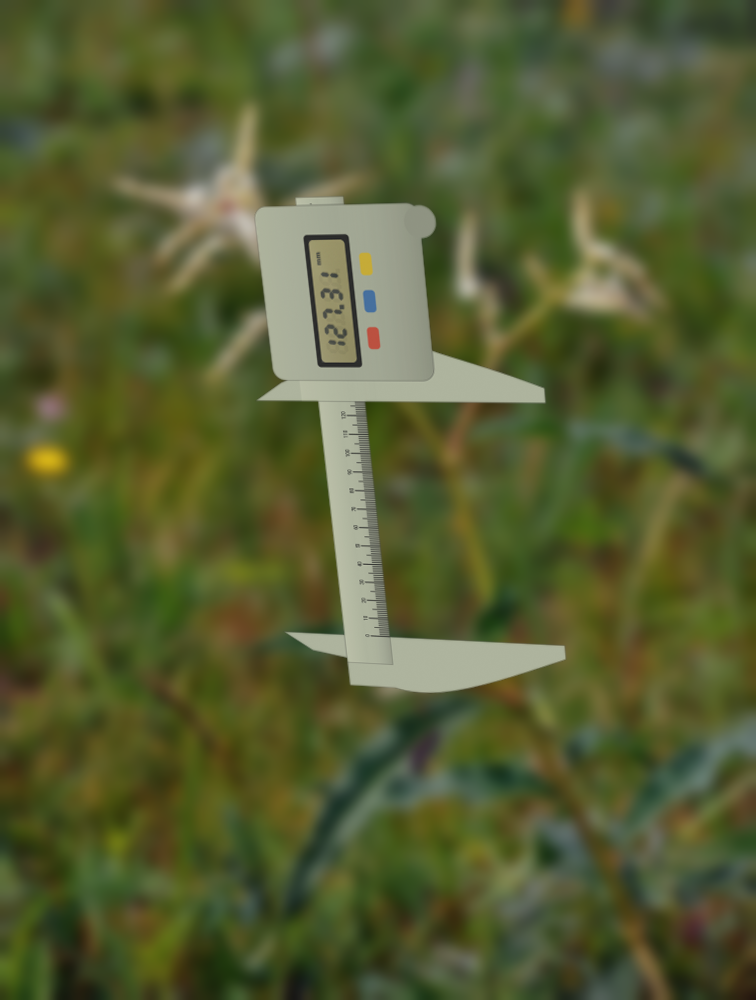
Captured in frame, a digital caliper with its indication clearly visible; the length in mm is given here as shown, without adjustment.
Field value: 127.31 mm
